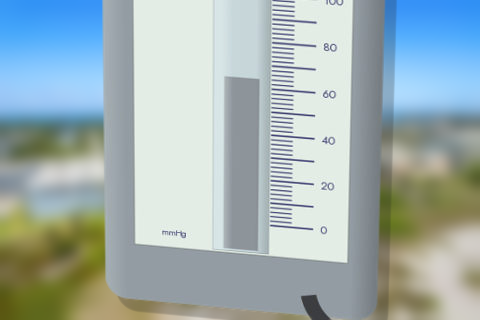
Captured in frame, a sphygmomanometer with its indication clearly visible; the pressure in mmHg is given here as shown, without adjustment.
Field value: 64 mmHg
